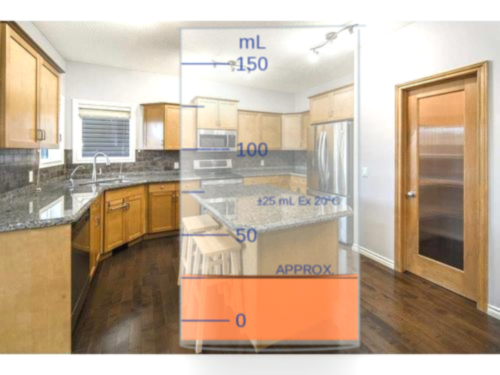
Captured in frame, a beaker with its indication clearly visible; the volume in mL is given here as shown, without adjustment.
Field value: 25 mL
